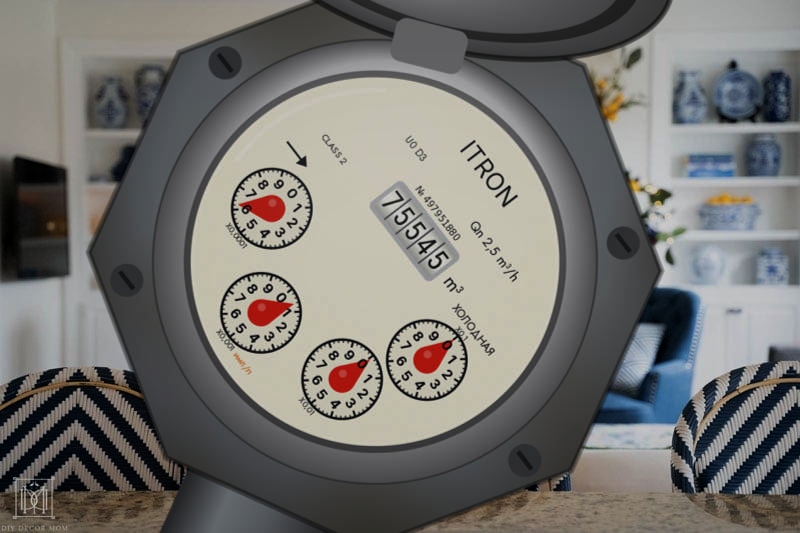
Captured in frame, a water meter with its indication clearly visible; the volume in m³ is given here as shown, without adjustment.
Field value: 75545.0006 m³
